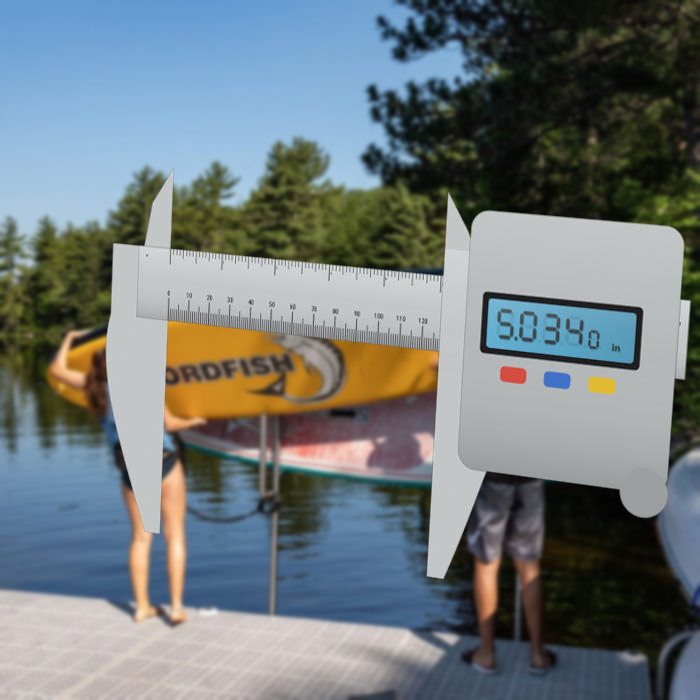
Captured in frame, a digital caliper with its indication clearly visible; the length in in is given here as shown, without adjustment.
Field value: 5.0340 in
